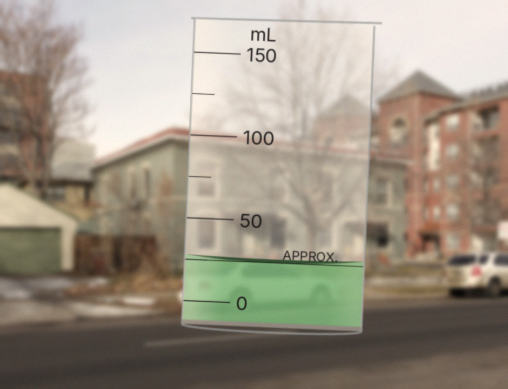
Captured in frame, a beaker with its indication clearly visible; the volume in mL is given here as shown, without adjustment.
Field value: 25 mL
